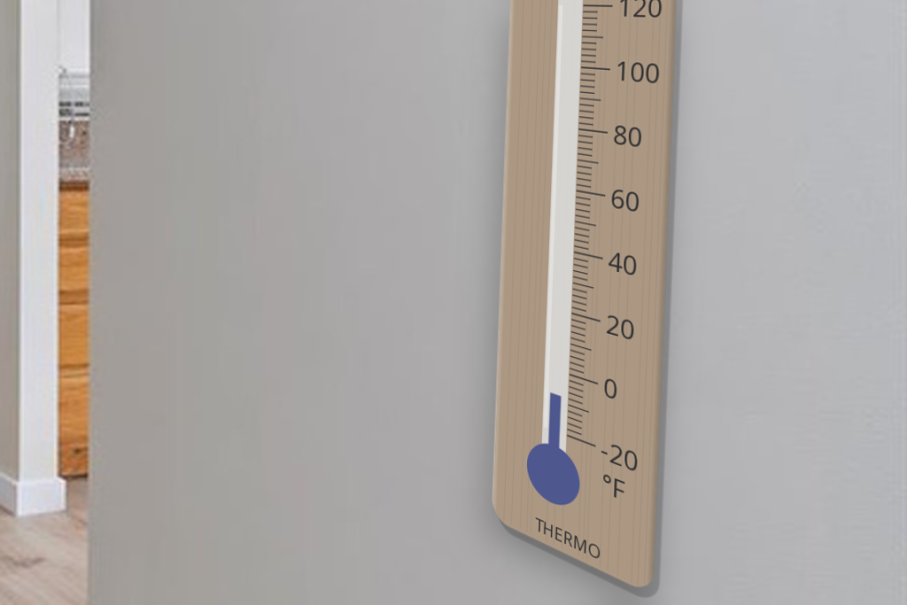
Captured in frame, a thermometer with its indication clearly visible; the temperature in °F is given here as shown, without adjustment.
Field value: -8 °F
